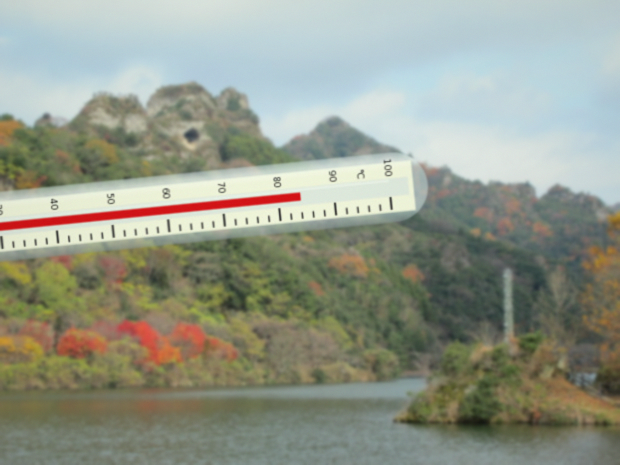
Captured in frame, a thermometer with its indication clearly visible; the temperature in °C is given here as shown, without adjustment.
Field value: 84 °C
